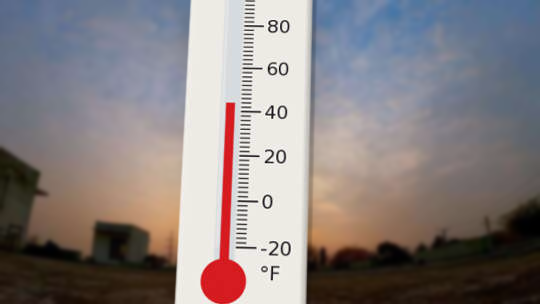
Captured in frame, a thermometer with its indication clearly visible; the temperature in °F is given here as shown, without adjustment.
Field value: 44 °F
